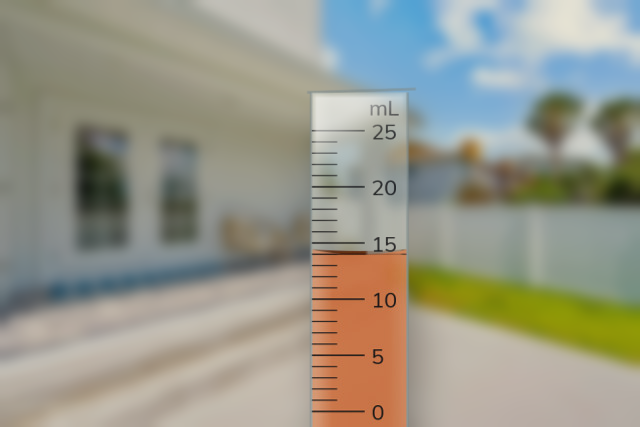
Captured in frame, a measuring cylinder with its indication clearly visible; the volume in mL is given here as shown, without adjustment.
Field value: 14 mL
